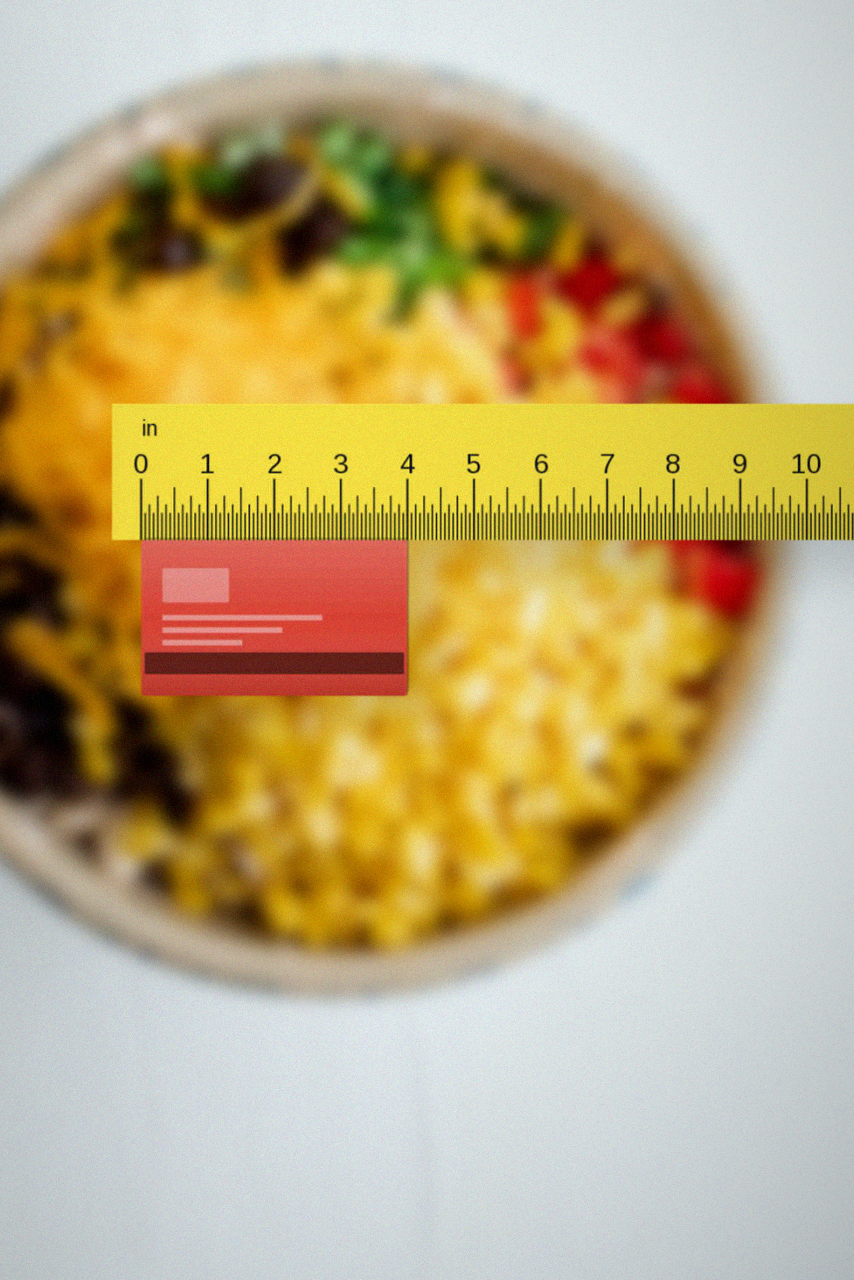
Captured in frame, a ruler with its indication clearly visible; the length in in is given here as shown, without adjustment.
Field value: 4 in
